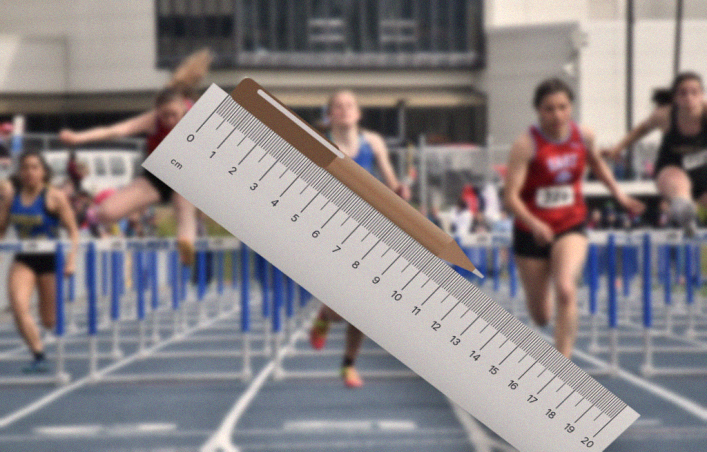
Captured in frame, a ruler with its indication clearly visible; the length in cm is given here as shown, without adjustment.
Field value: 12 cm
